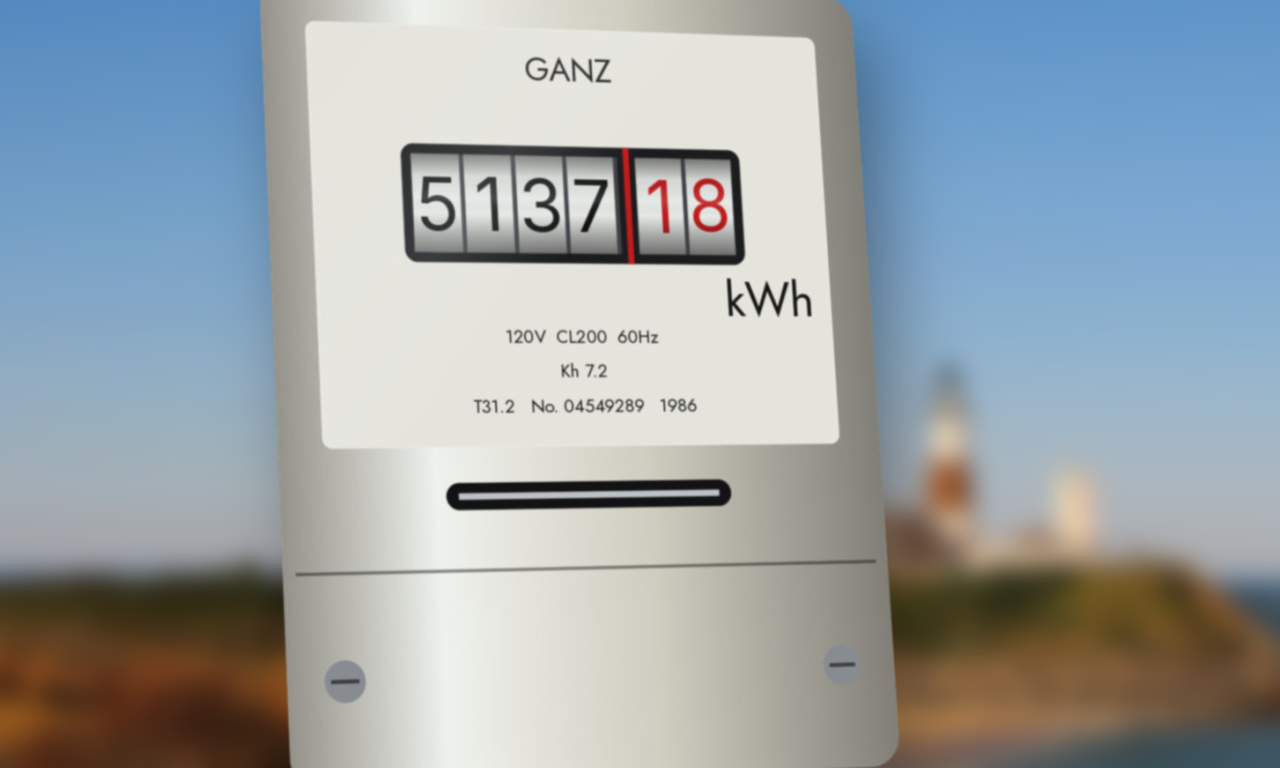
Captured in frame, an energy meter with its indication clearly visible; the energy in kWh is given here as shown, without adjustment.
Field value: 5137.18 kWh
